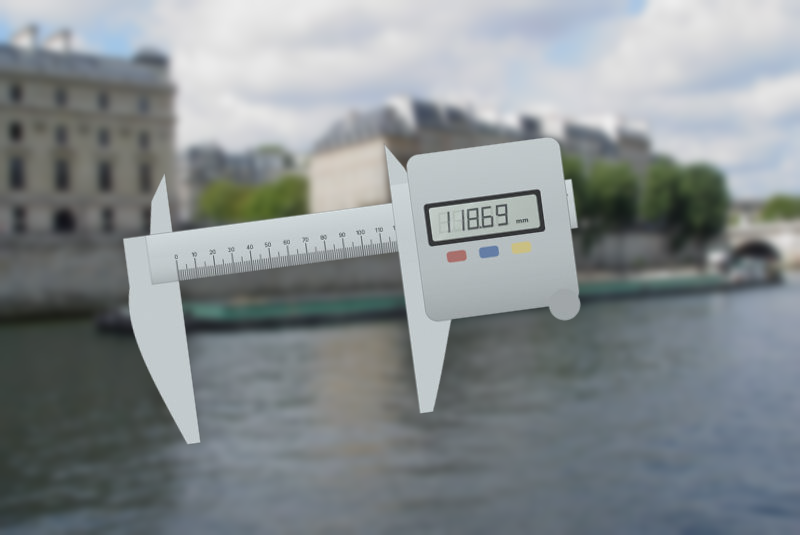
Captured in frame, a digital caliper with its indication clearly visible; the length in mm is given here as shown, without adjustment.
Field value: 118.69 mm
